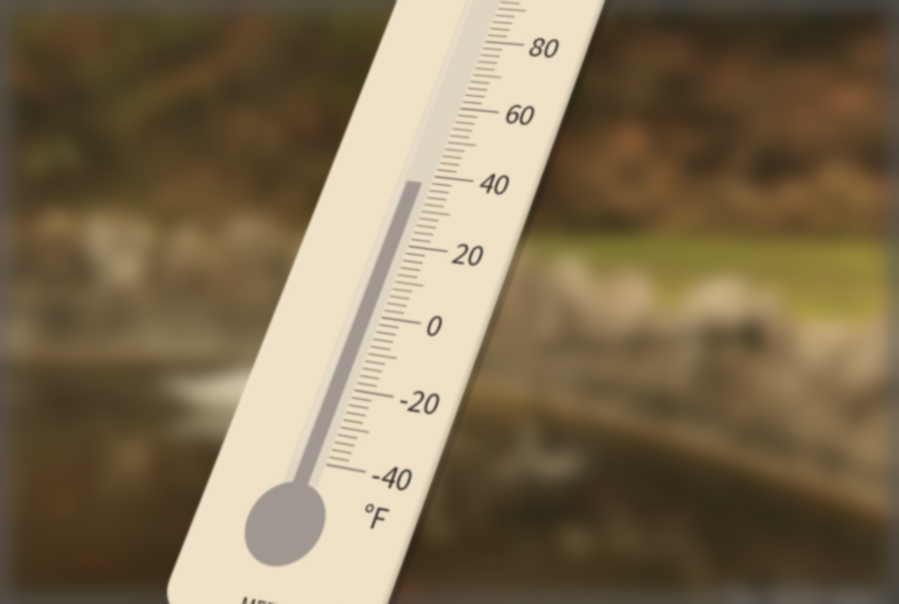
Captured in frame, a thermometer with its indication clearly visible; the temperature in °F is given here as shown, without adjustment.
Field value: 38 °F
